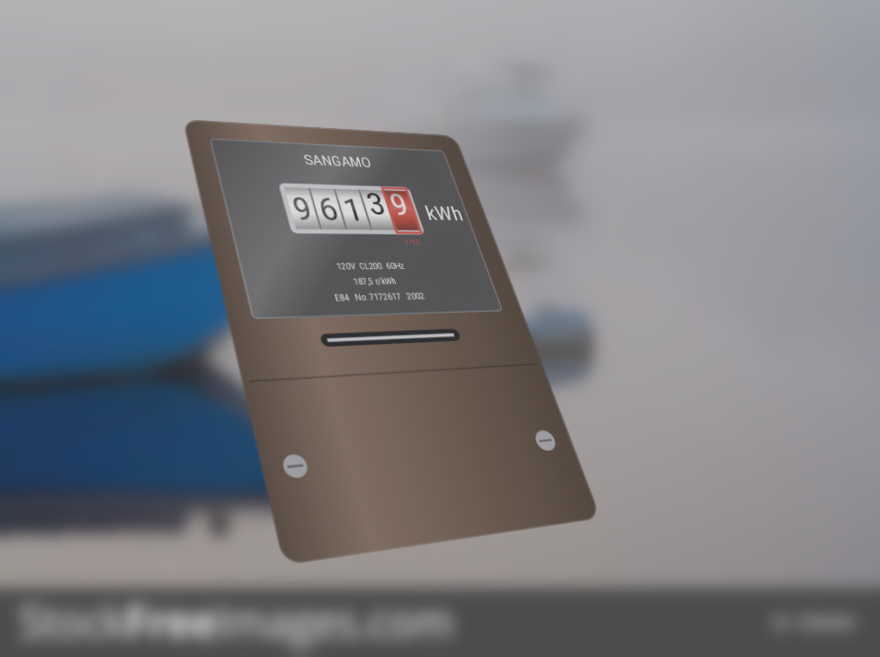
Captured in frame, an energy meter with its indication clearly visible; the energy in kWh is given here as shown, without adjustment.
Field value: 9613.9 kWh
